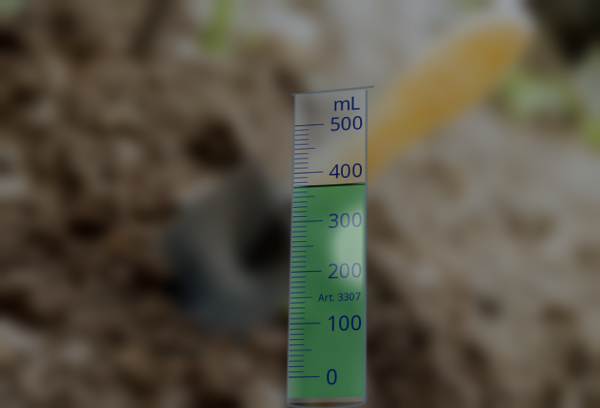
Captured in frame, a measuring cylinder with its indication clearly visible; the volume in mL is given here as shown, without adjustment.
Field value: 370 mL
